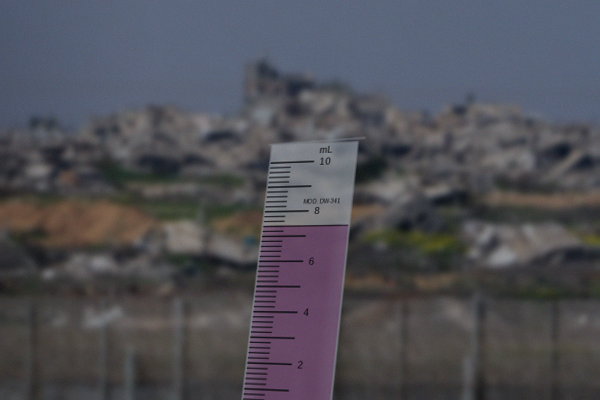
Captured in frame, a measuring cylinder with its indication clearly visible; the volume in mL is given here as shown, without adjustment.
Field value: 7.4 mL
